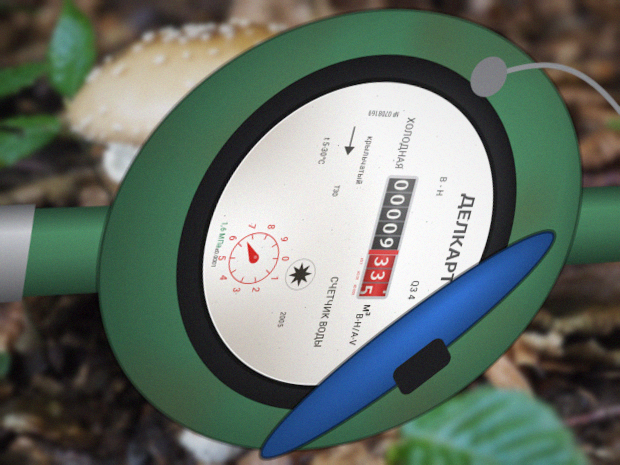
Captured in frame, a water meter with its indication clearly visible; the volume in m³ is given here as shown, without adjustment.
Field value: 9.3346 m³
